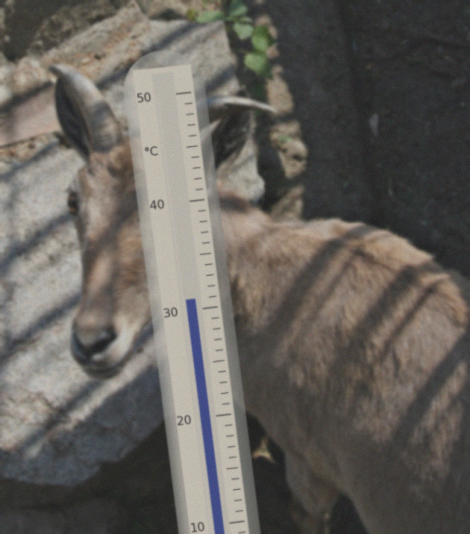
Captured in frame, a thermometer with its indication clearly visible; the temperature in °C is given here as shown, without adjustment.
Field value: 31 °C
